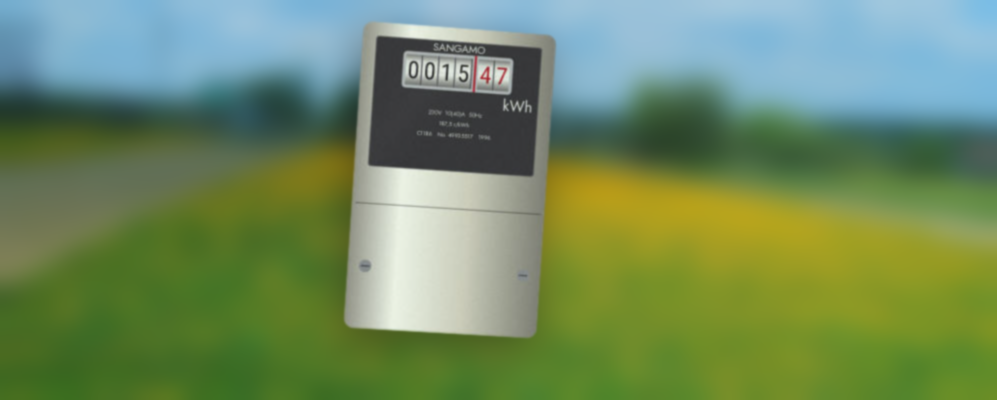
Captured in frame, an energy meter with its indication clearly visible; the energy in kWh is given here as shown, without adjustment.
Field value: 15.47 kWh
